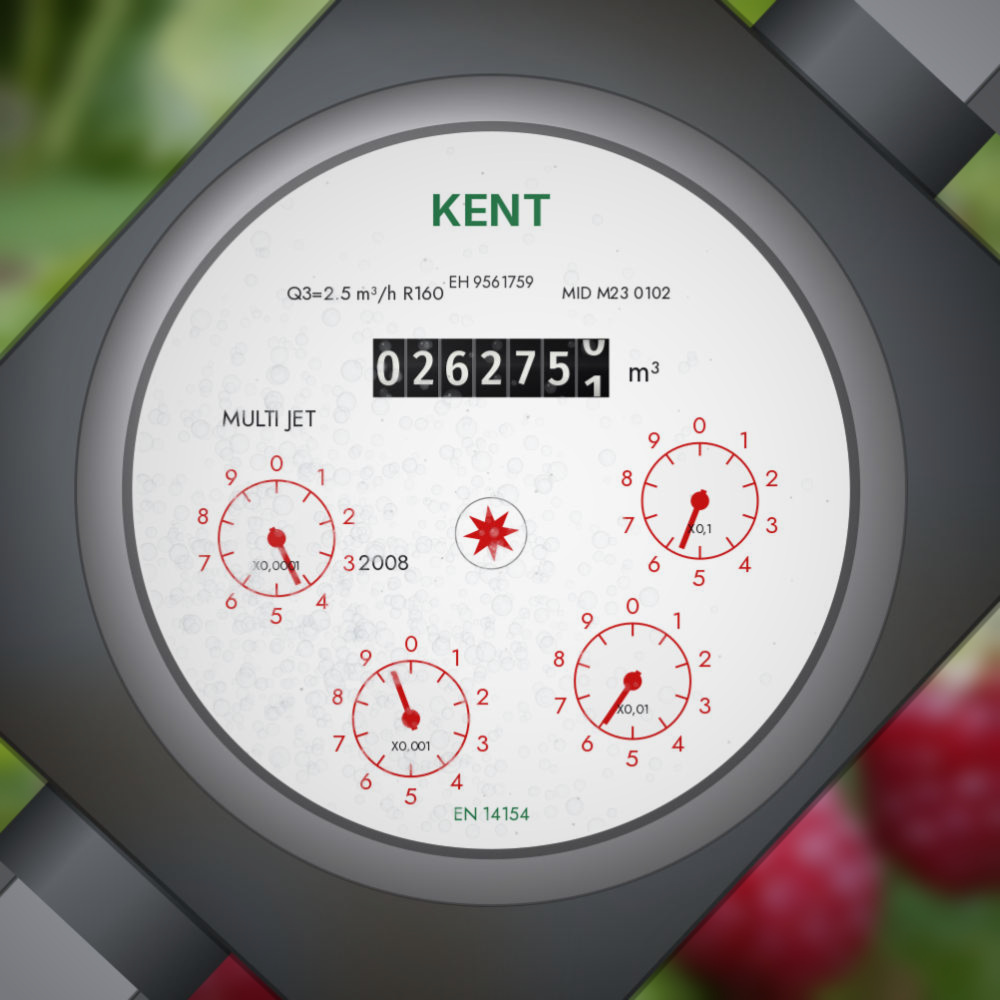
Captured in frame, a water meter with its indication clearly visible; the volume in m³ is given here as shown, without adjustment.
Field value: 262750.5594 m³
